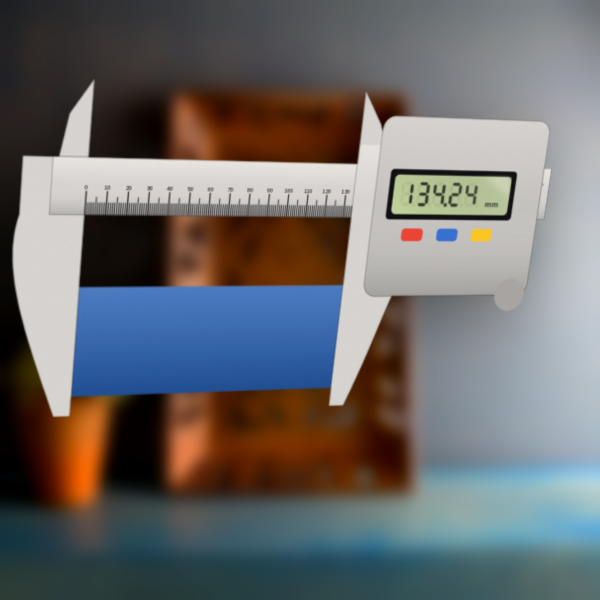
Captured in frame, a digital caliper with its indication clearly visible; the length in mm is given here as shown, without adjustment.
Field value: 134.24 mm
